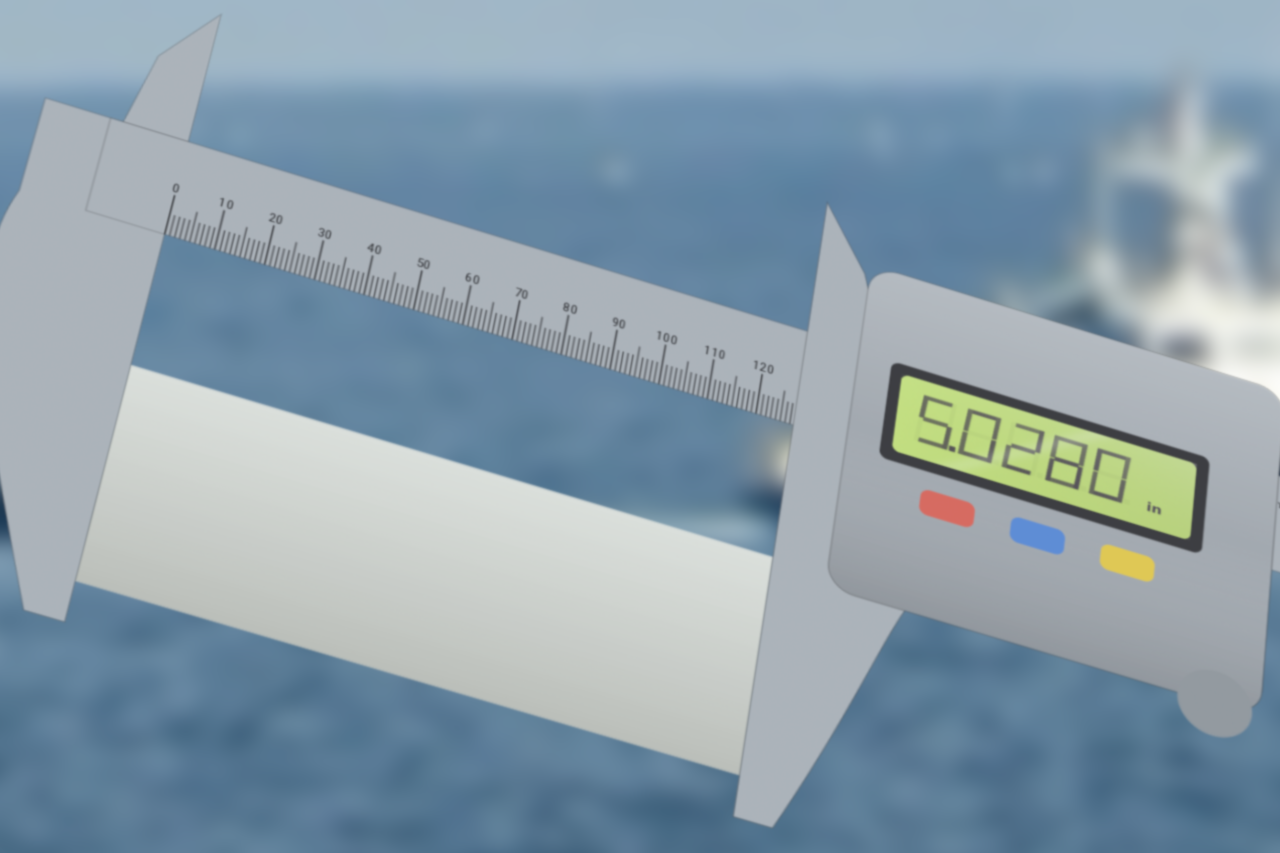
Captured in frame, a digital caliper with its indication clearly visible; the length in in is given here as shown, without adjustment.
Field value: 5.0280 in
